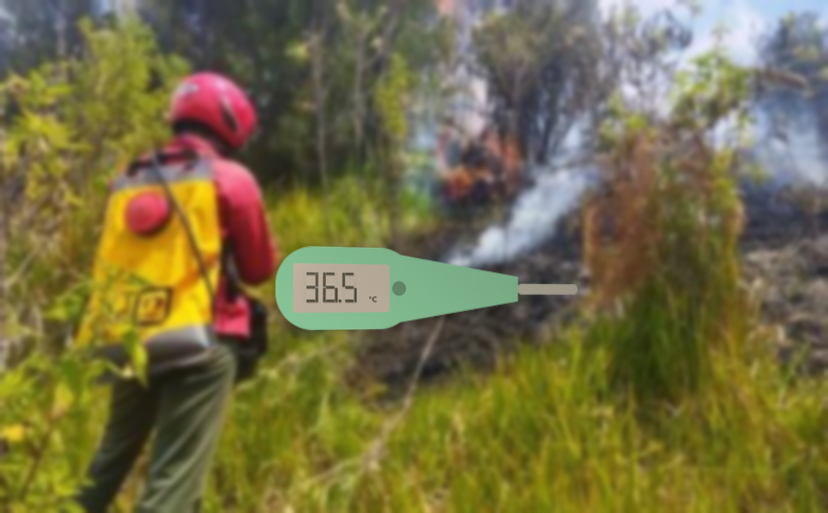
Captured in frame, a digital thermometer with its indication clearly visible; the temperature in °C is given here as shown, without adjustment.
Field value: 36.5 °C
